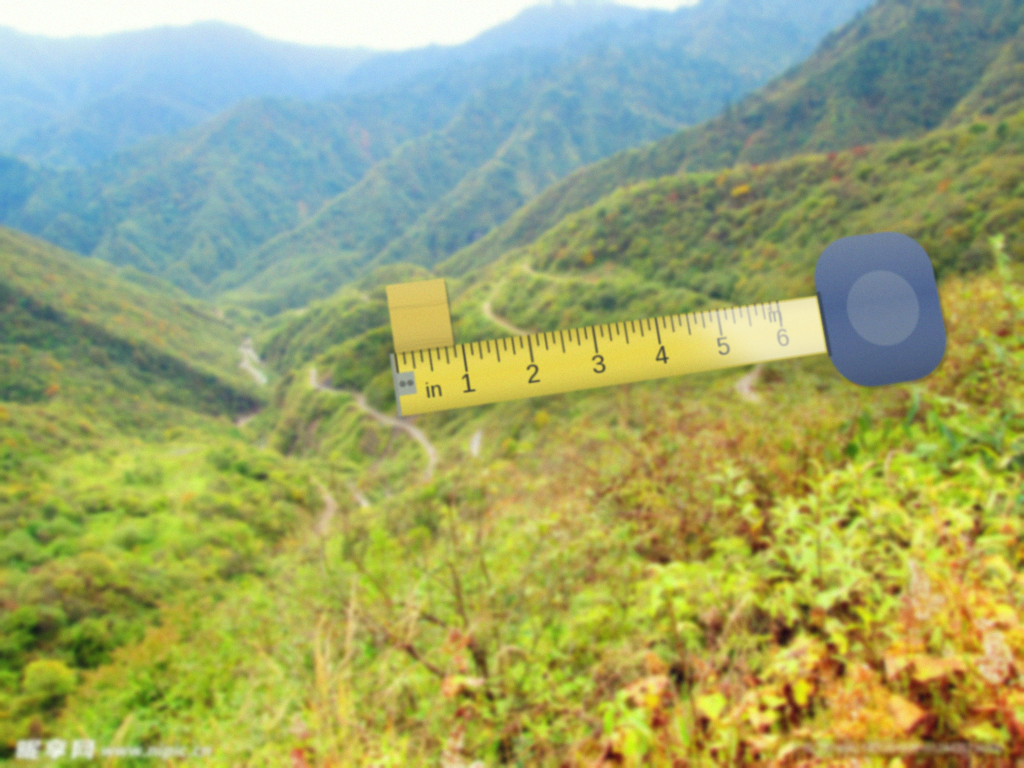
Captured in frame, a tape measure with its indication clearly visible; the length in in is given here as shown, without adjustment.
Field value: 0.875 in
